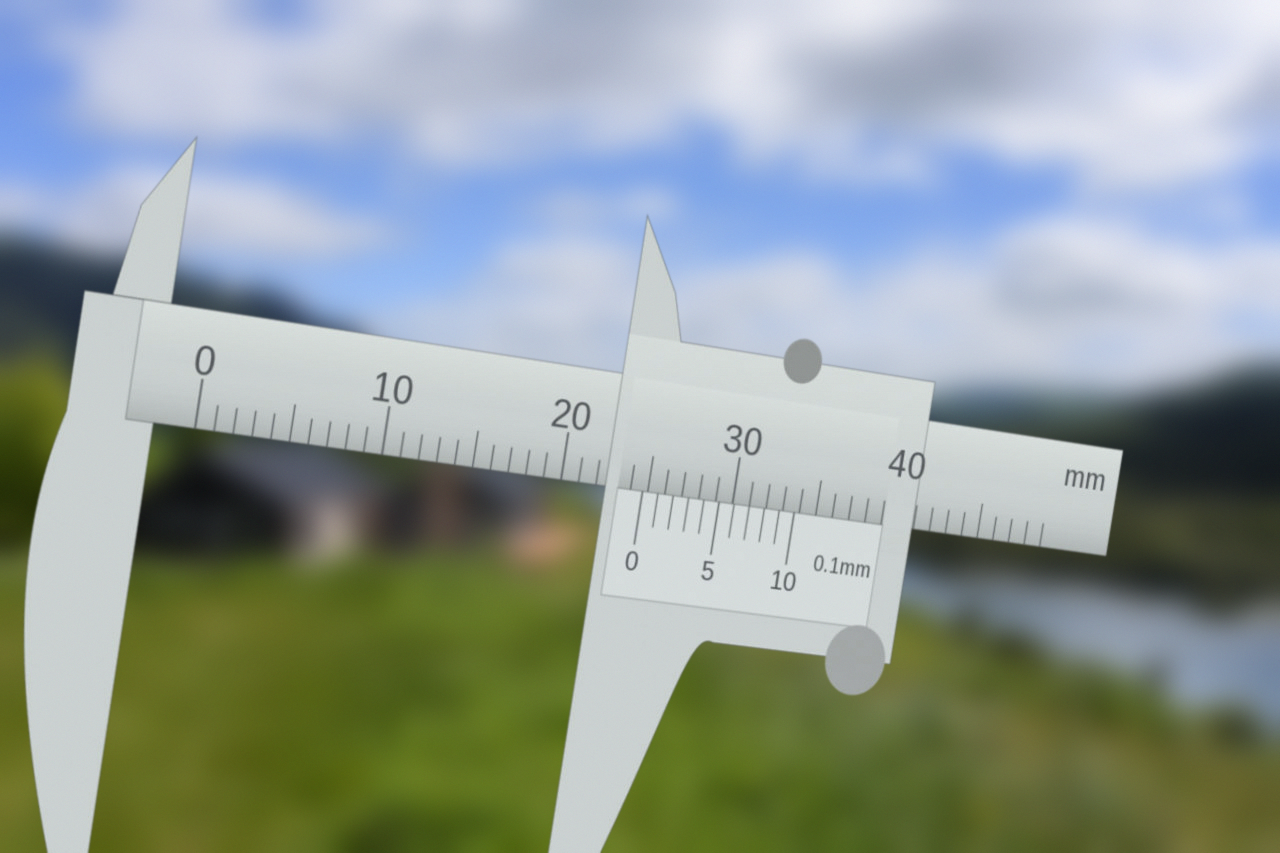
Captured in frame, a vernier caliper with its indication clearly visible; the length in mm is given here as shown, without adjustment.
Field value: 24.7 mm
